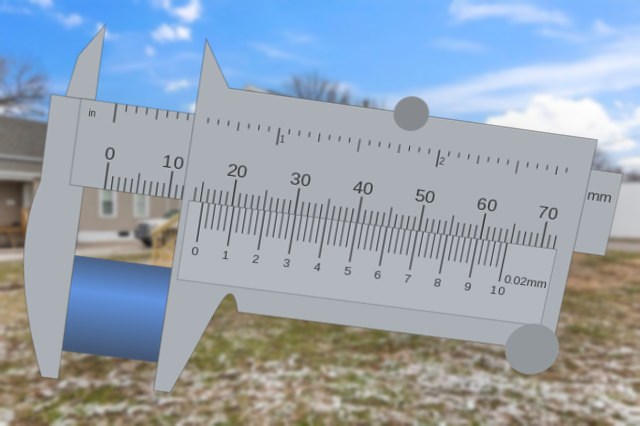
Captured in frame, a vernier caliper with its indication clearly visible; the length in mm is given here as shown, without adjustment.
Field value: 15.4 mm
